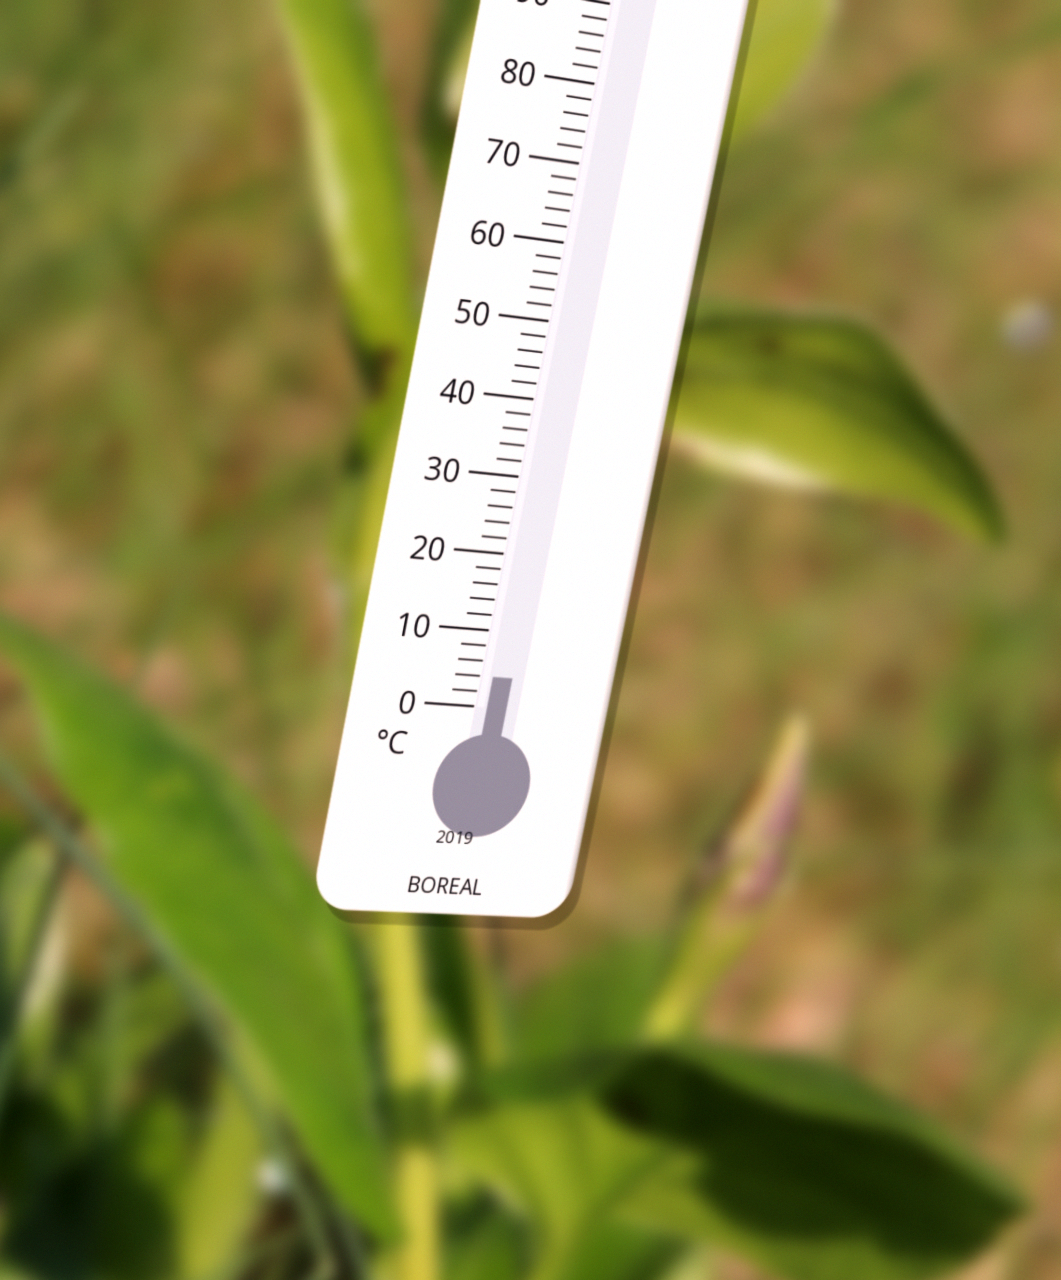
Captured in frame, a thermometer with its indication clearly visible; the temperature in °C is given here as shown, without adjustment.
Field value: 4 °C
